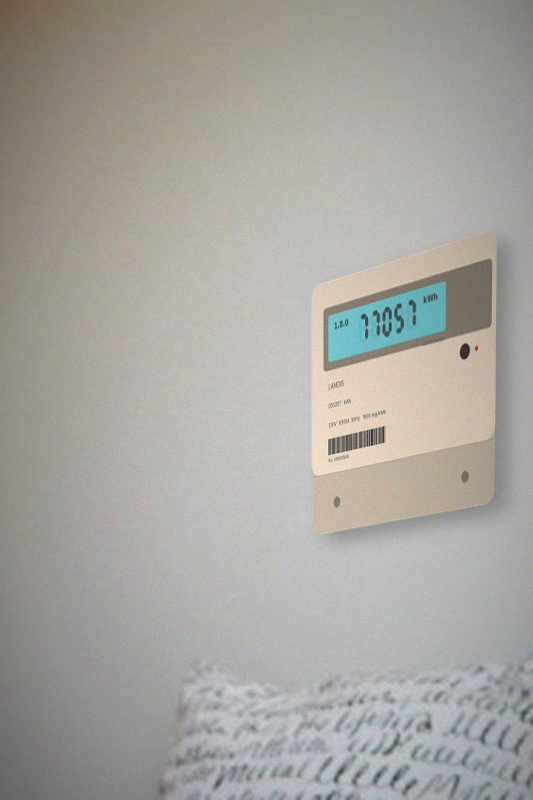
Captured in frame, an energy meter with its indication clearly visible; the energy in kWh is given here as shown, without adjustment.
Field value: 77057 kWh
